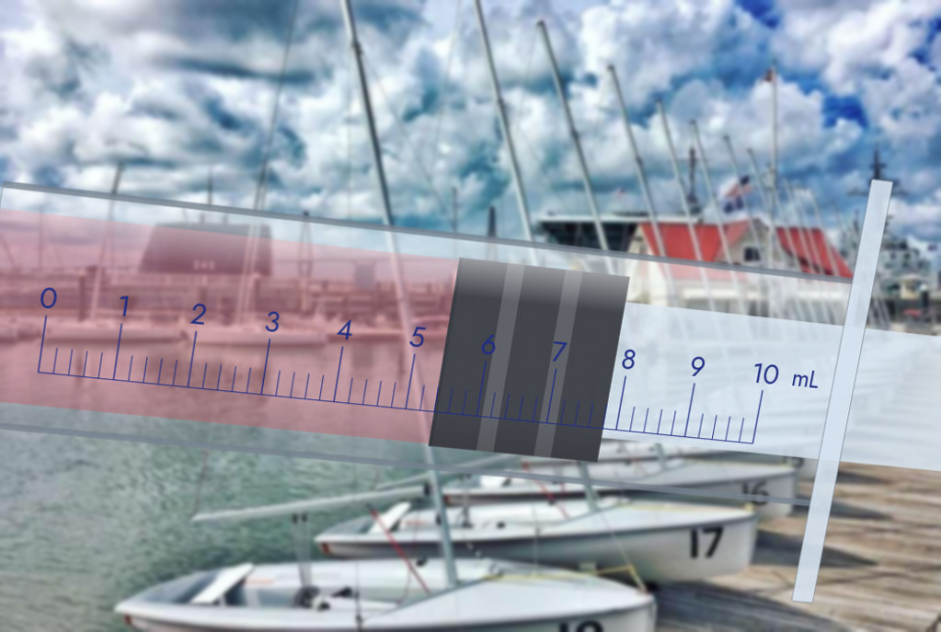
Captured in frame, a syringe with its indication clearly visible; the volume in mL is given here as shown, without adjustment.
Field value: 5.4 mL
